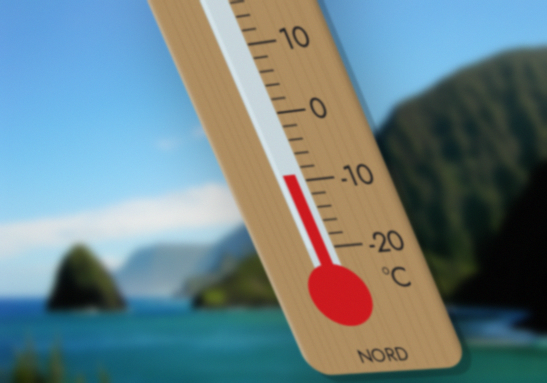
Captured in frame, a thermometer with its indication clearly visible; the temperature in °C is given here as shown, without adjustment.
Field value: -9 °C
